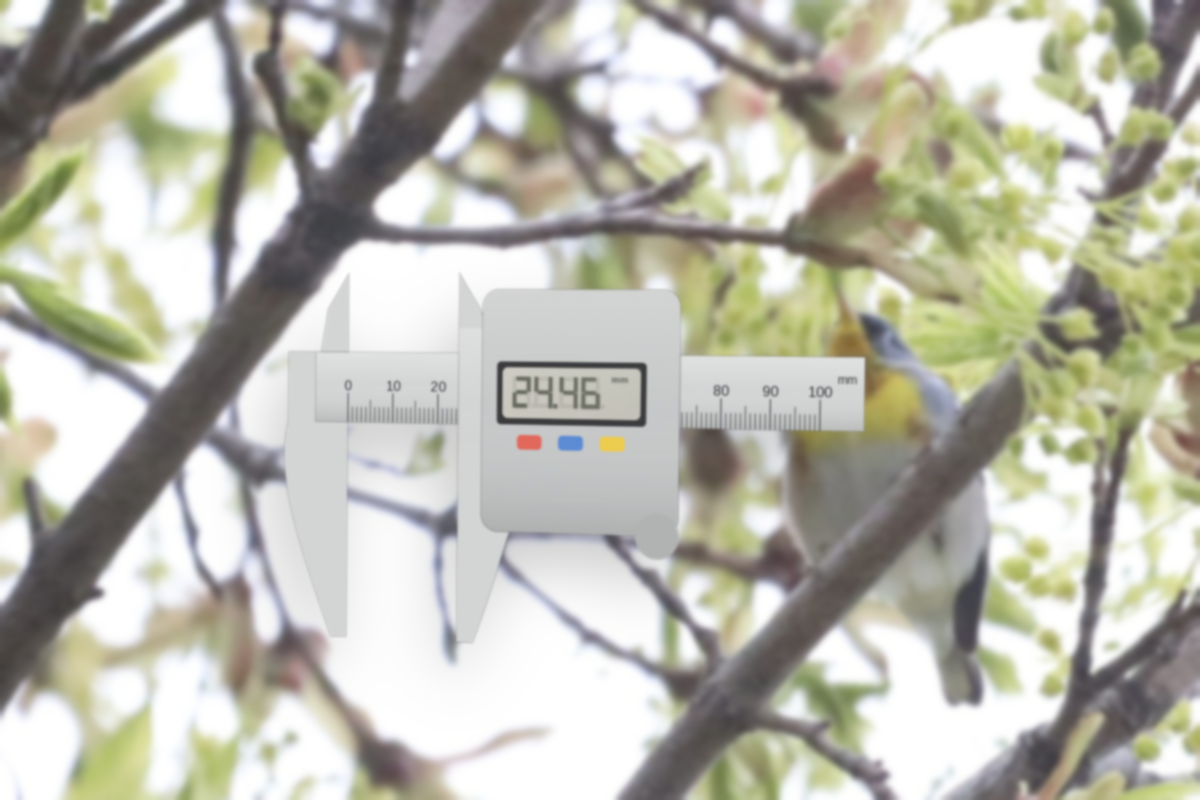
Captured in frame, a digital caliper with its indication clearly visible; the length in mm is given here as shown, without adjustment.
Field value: 24.46 mm
